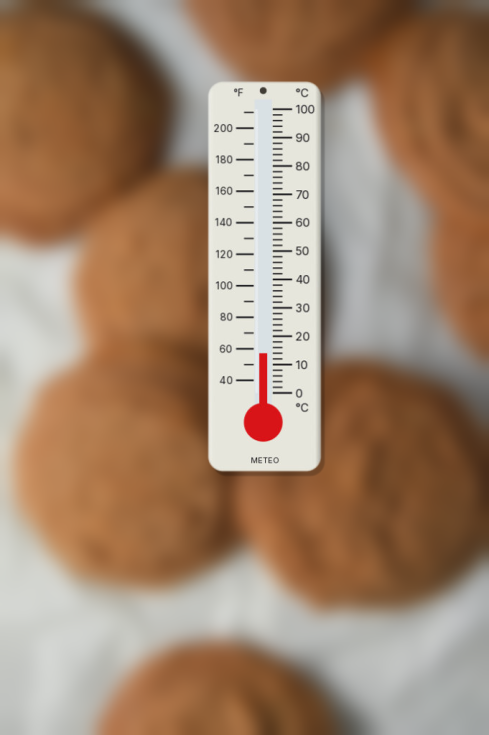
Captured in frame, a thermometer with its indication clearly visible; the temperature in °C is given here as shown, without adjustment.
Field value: 14 °C
